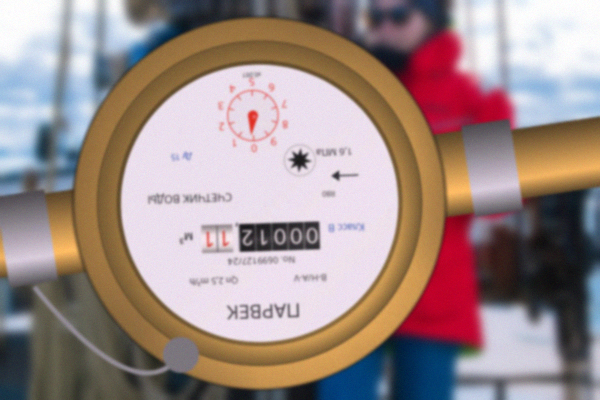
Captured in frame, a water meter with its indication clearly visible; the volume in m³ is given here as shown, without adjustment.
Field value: 12.110 m³
